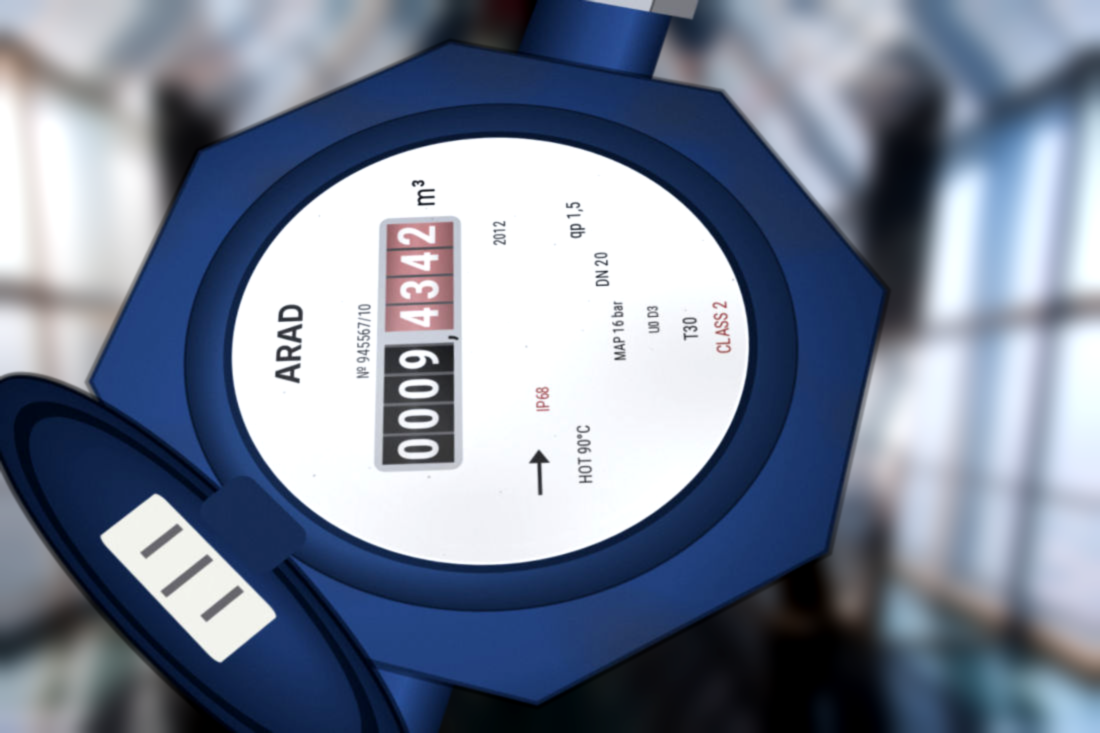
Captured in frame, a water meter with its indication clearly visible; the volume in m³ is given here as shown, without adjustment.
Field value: 9.4342 m³
